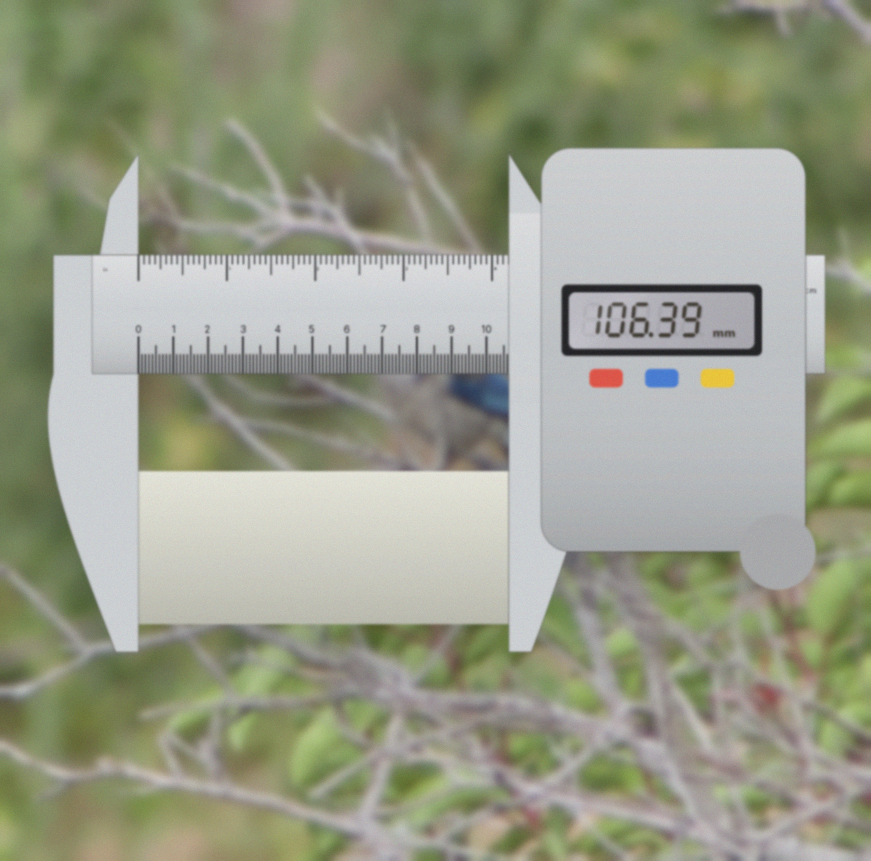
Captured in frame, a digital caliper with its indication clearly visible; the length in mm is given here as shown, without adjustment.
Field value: 106.39 mm
